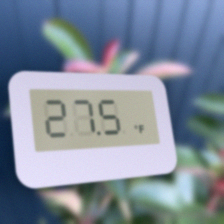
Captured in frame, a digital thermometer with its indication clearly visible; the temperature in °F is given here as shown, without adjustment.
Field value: 27.5 °F
